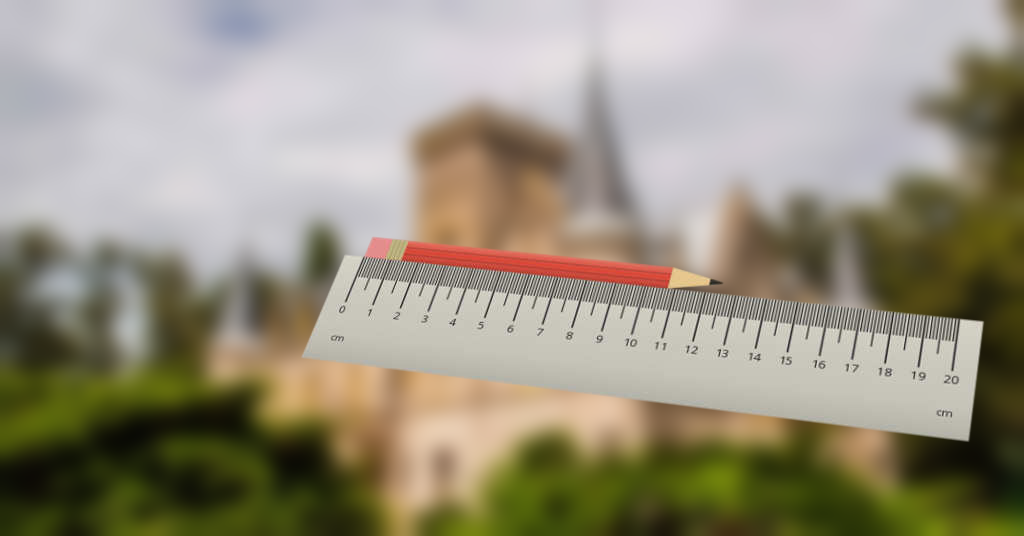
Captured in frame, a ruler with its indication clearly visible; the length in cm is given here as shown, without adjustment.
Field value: 12.5 cm
